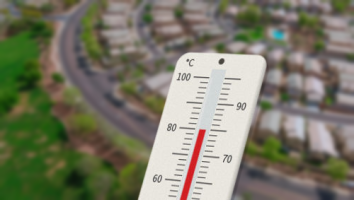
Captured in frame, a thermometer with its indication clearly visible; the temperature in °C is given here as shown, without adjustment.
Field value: 80 °C
